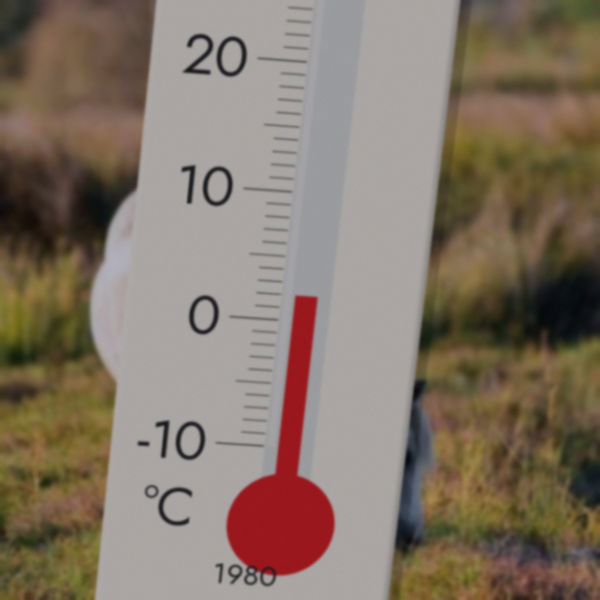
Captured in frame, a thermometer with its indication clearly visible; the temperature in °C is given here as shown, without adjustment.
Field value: 2 °C
